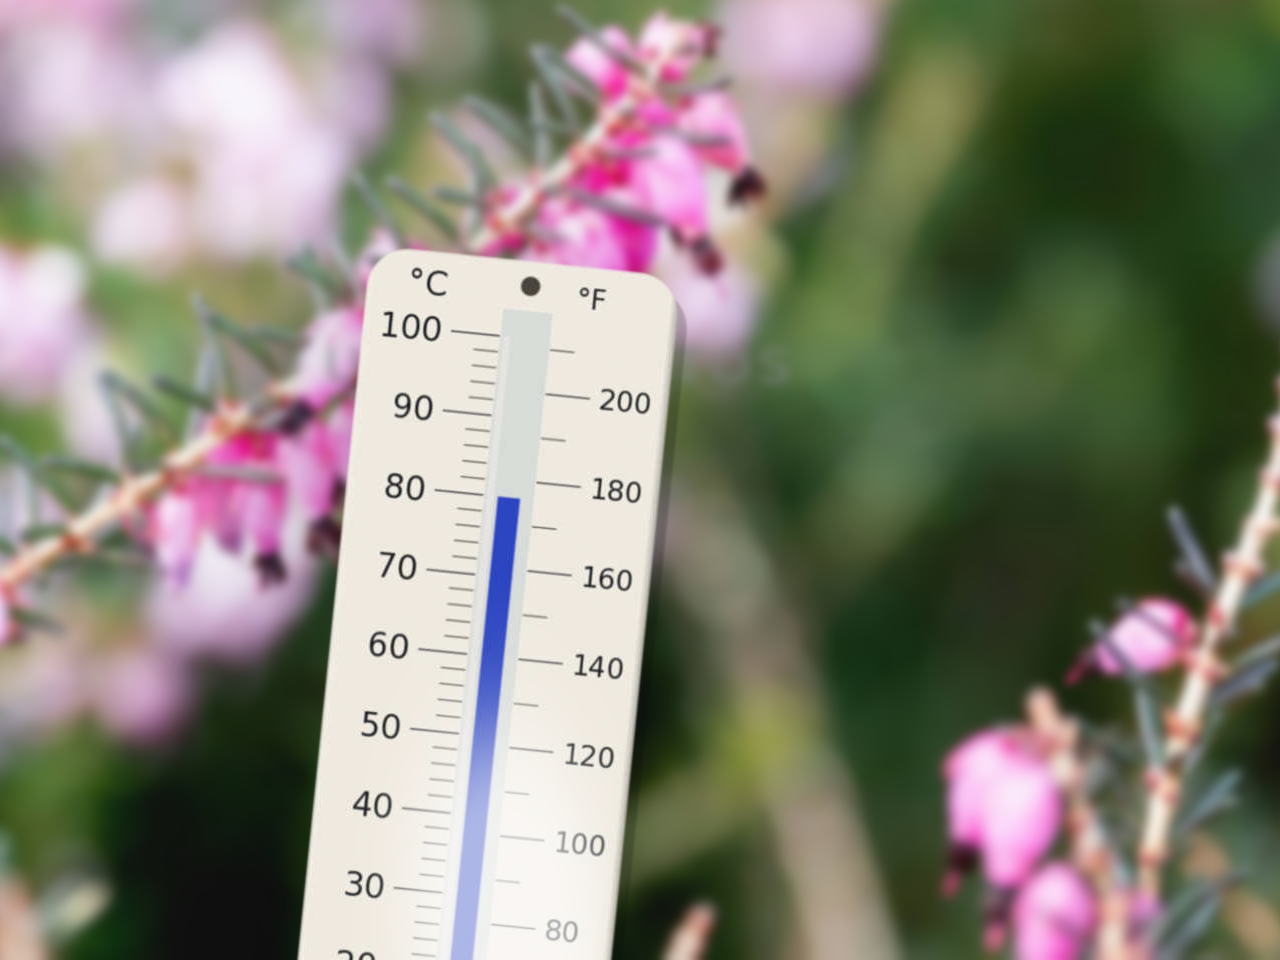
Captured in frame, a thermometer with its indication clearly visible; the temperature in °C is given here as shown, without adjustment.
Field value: 80 °C
